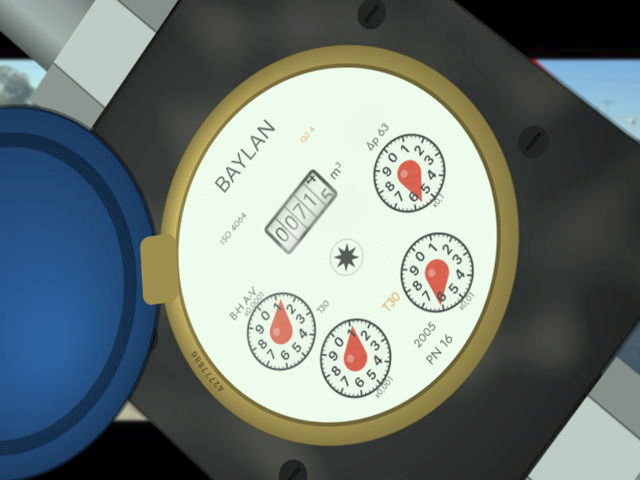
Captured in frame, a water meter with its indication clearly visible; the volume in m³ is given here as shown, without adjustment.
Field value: 714.5611 m³
